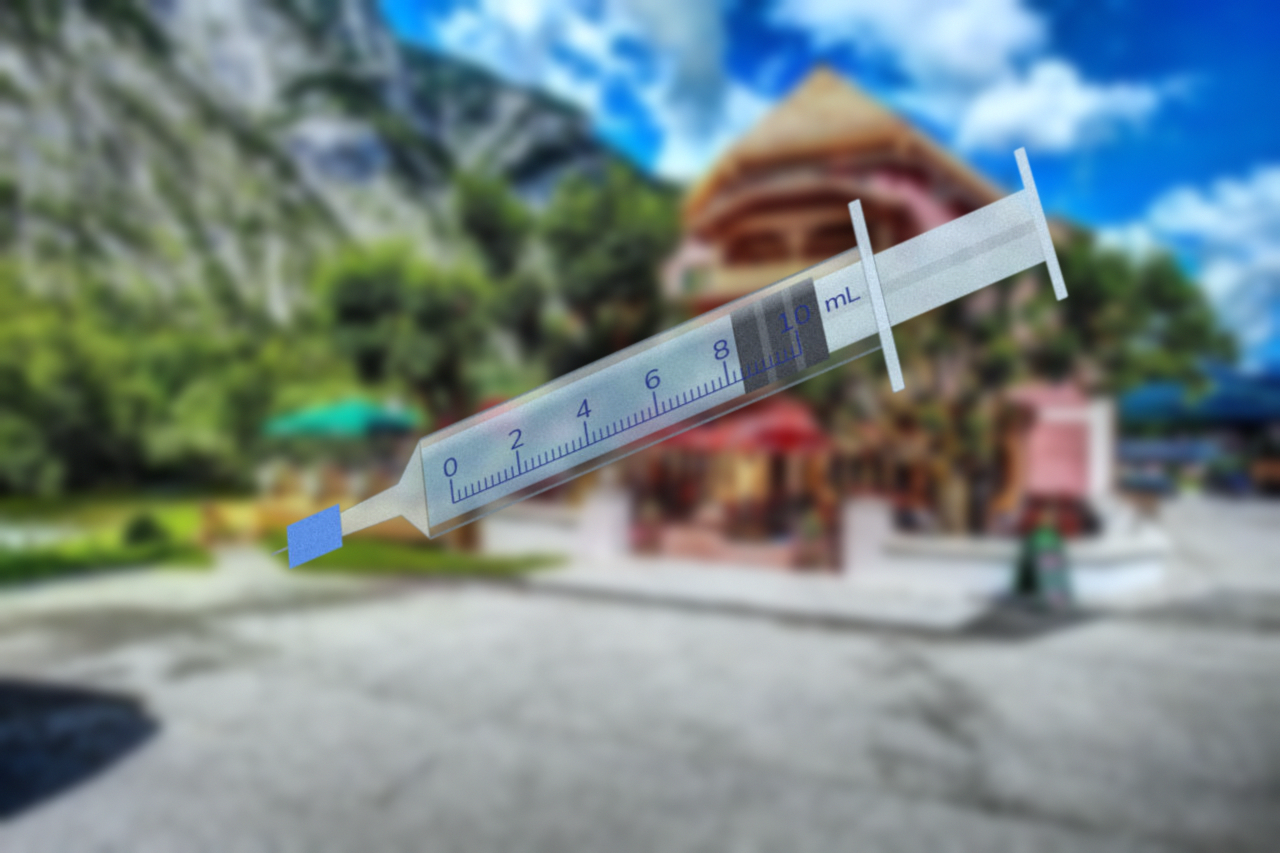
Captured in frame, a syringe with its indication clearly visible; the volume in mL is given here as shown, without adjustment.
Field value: 8.4 mL
